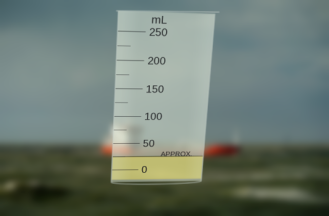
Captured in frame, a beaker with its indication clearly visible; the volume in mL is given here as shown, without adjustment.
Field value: 25 mL
